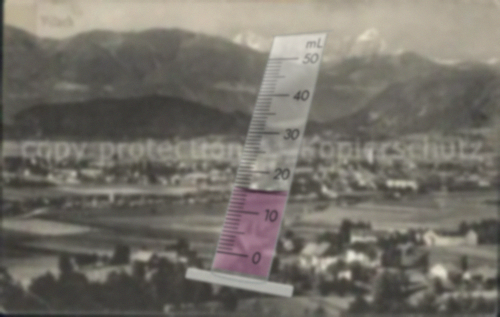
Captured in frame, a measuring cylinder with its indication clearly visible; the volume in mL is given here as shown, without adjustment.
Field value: 15 mL
